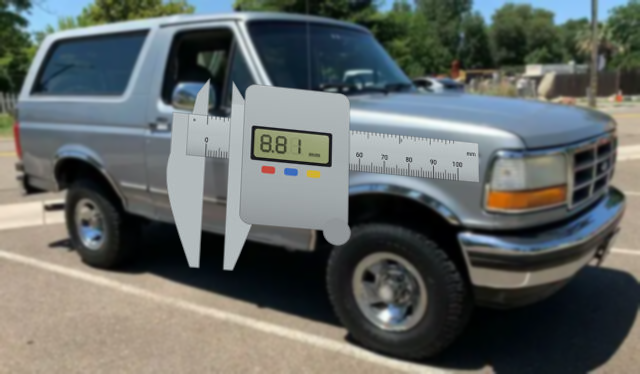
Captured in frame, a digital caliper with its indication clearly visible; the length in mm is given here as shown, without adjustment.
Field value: 8.81 mm
